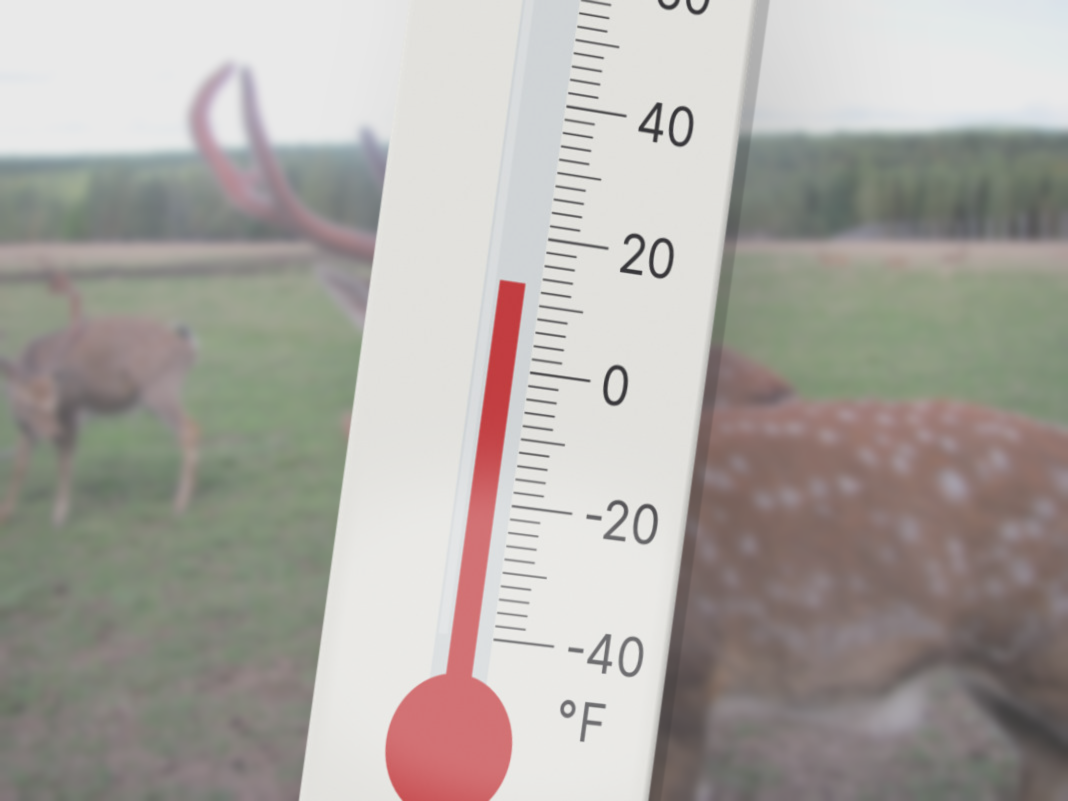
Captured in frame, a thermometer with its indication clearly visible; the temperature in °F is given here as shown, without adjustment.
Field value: 13 °F
